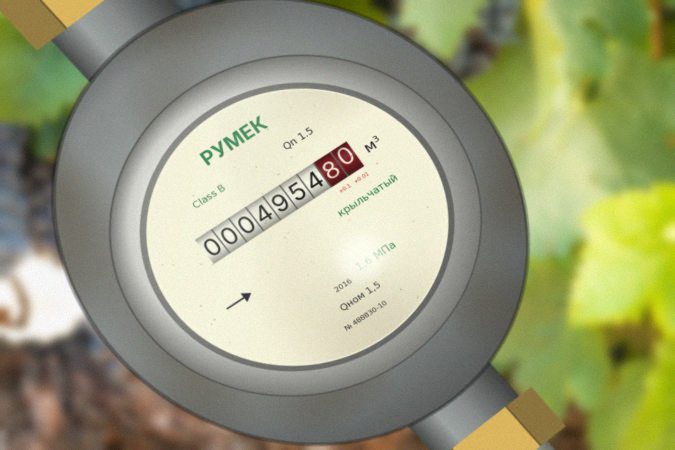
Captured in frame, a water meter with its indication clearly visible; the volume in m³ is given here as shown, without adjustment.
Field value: 4954.80 m³
